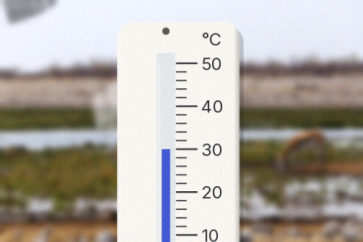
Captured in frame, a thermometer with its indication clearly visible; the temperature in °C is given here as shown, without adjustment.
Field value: 30 °C
